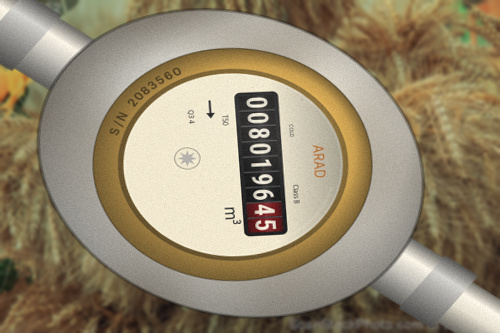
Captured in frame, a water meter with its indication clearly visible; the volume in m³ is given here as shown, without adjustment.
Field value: 80196.45 m³
